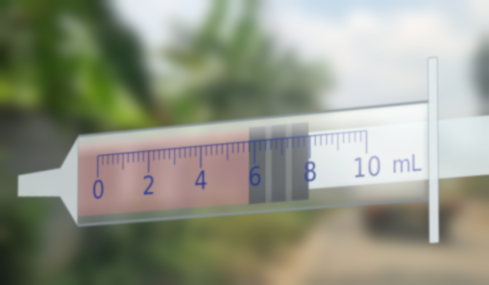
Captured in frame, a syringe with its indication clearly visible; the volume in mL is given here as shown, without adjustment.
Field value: 5.8 mL
